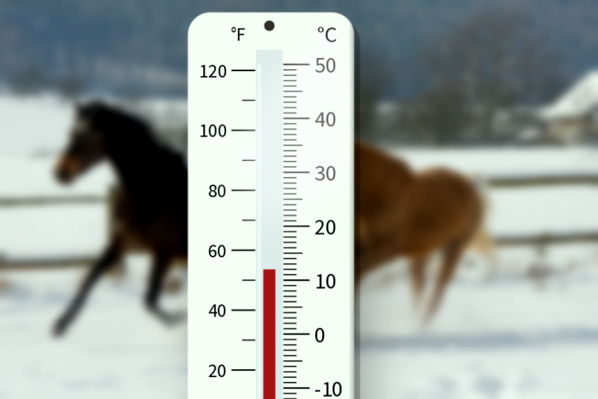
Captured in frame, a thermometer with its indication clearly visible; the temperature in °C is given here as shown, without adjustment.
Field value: 12 °C
